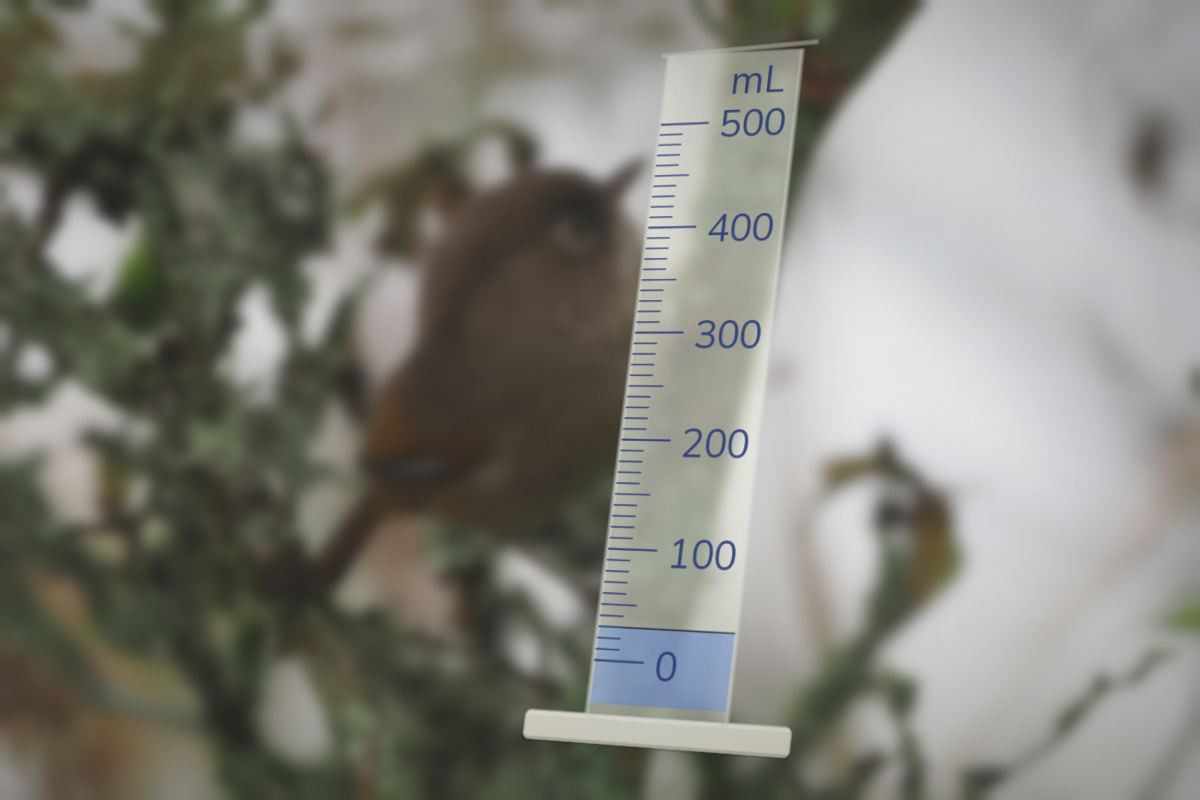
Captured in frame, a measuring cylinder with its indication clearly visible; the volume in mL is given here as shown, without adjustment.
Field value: 30 mL
